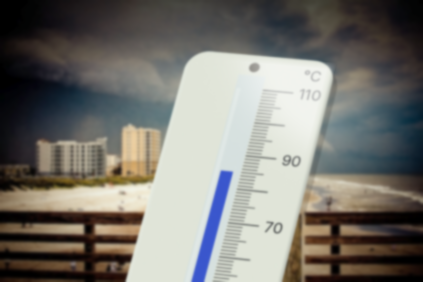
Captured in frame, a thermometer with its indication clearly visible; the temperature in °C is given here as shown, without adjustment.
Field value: 85 °C
